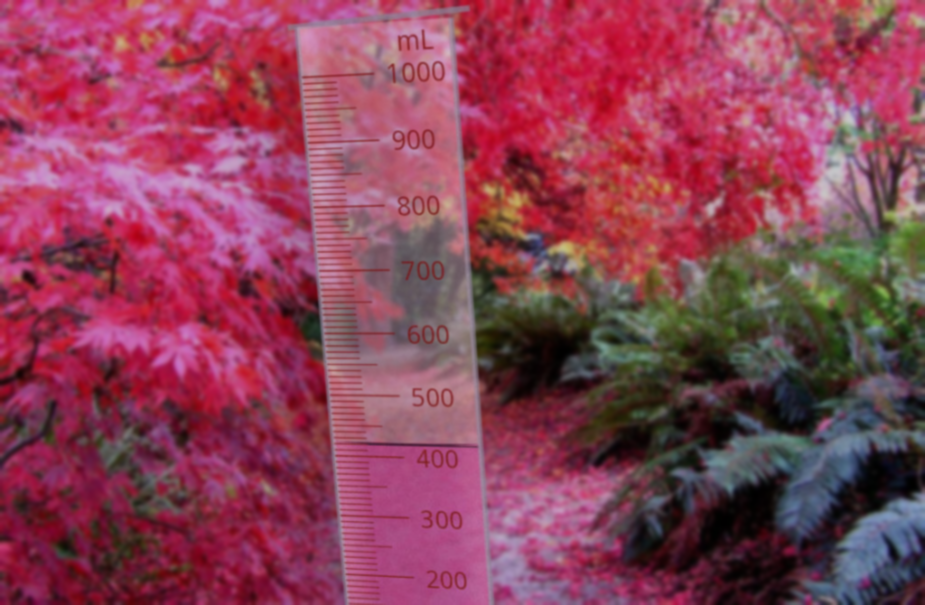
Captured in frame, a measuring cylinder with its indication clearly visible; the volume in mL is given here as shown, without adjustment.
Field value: 420 mL
